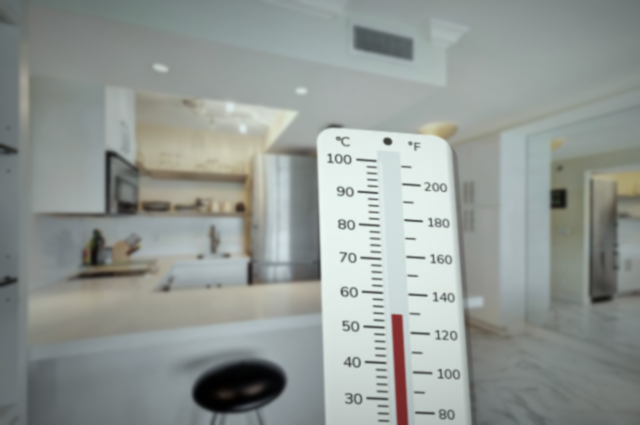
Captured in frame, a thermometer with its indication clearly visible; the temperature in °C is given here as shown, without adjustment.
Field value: 54 °C
